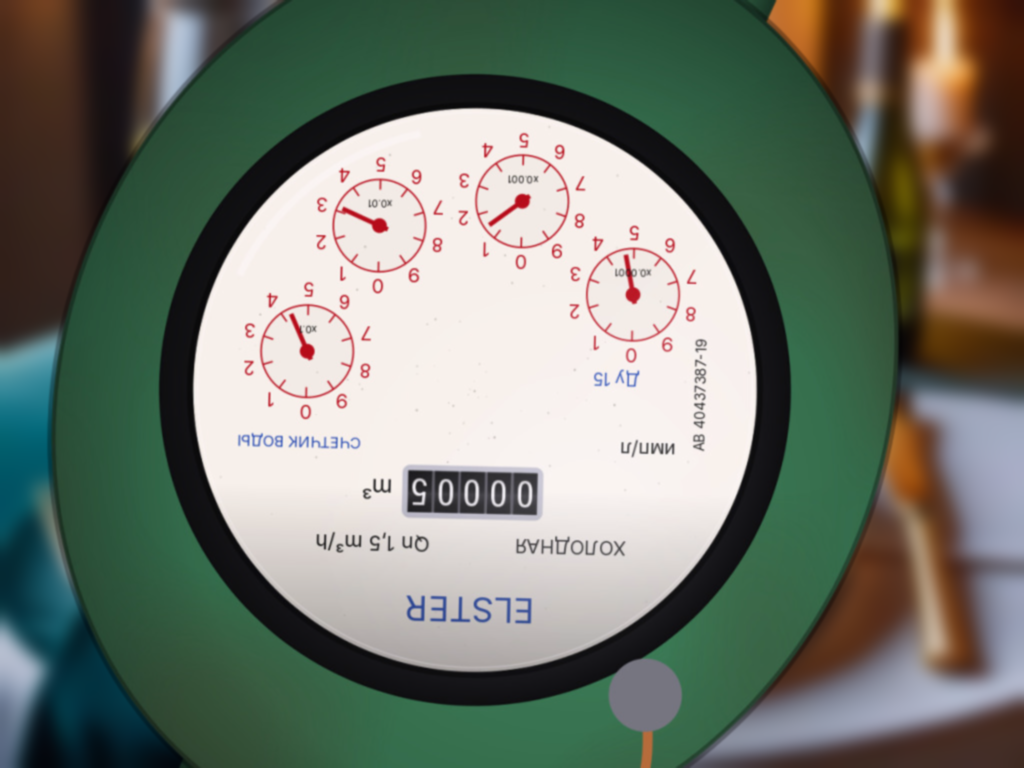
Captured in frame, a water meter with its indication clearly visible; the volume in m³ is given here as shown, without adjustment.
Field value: 5.4314 m³
